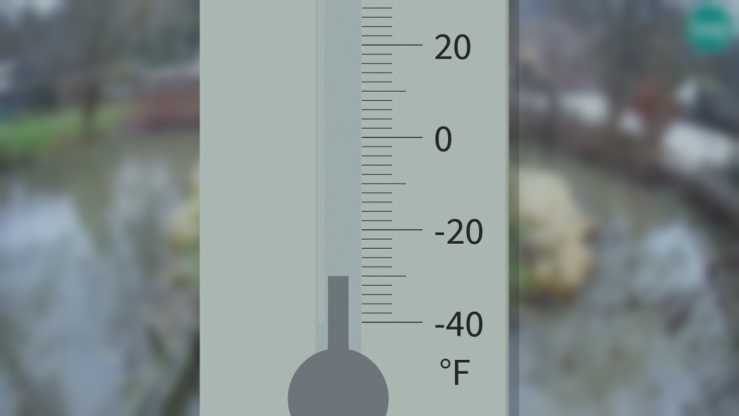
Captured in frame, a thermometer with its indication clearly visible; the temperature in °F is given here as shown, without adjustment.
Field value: -30 °F
